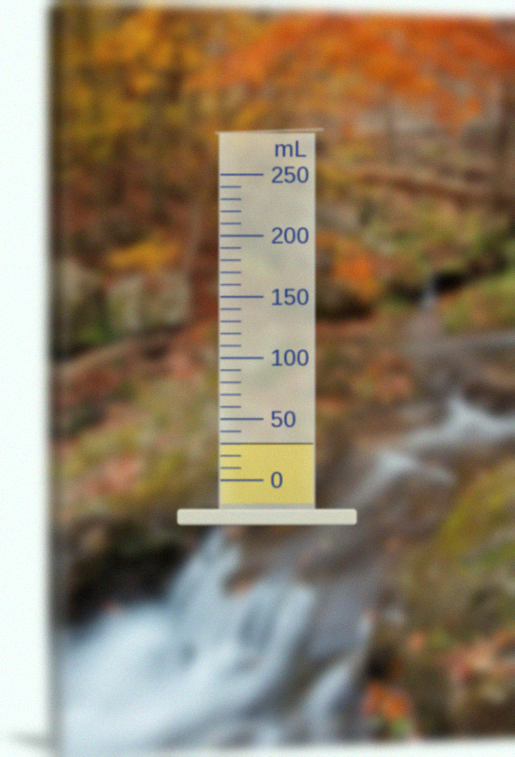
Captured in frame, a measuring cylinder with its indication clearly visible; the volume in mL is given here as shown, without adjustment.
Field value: 30 mL
